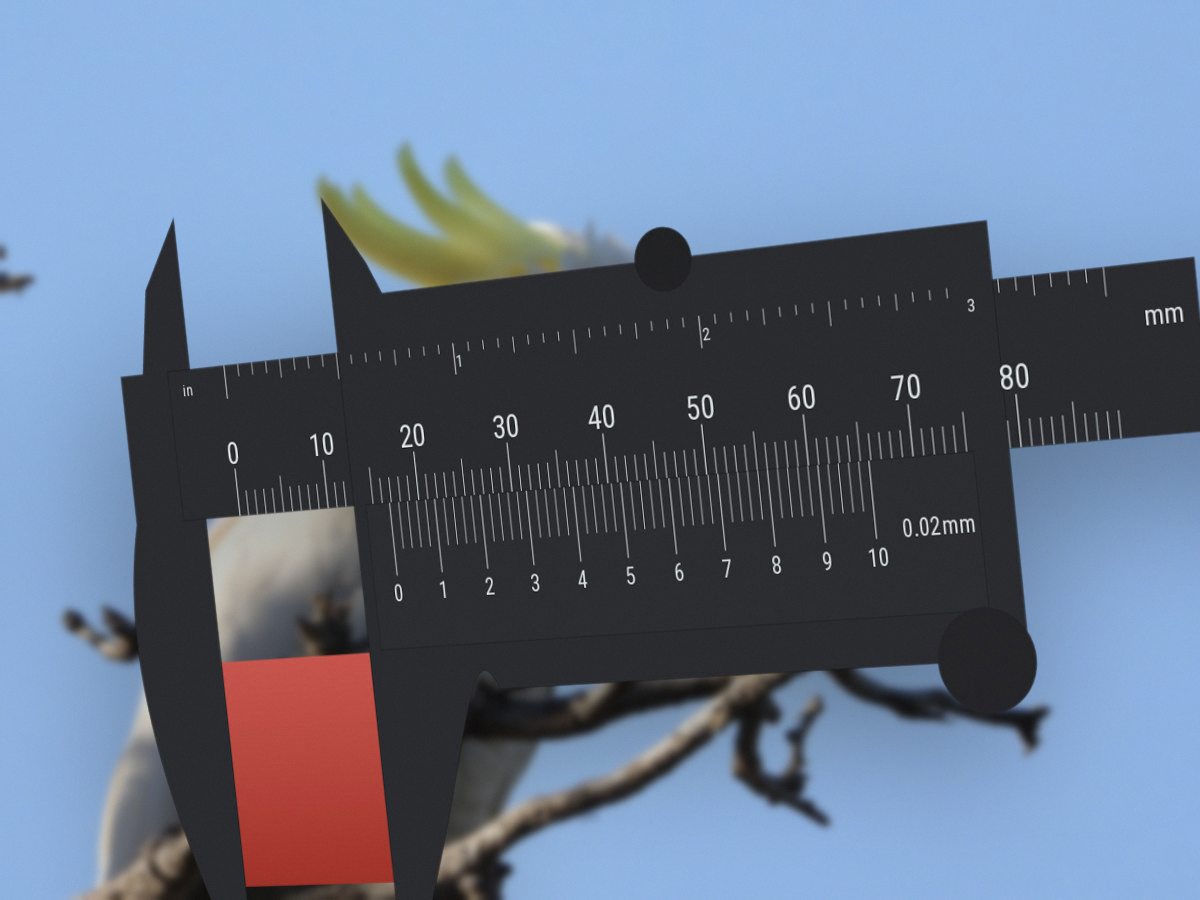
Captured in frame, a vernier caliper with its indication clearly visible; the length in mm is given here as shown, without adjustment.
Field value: 16.8 mm
